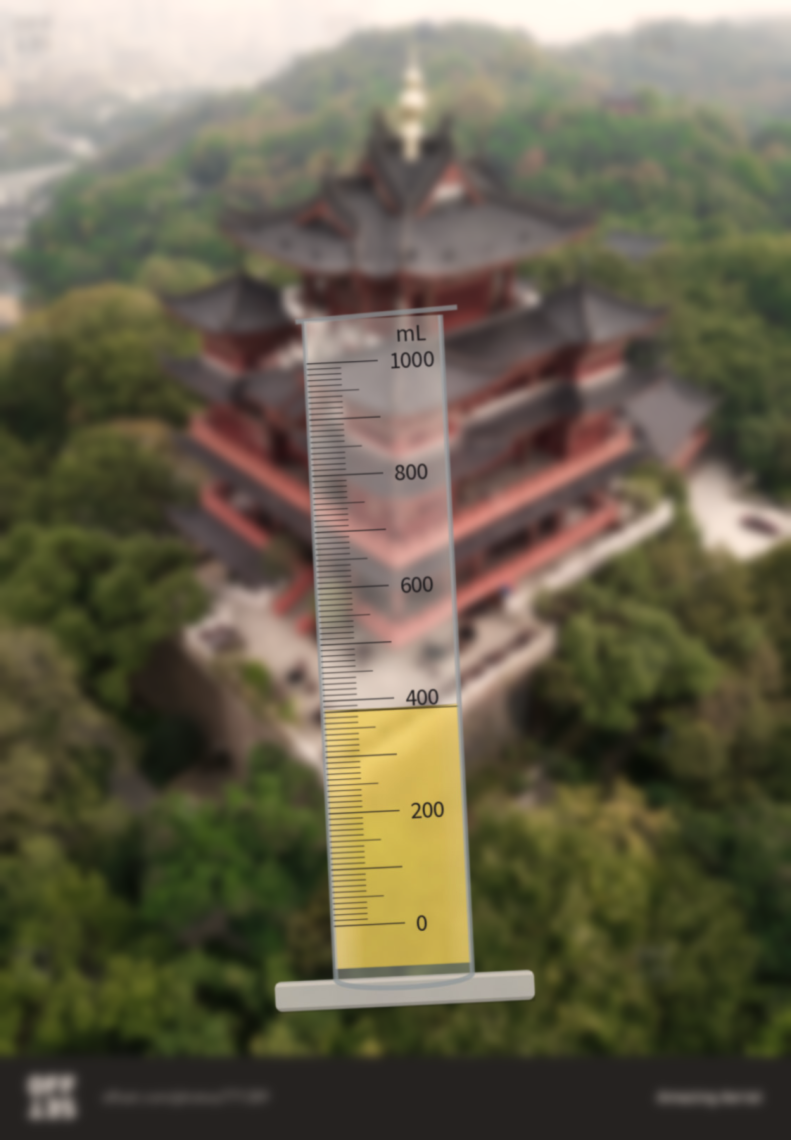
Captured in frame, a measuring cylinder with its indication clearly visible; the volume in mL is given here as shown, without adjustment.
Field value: 380 mL
